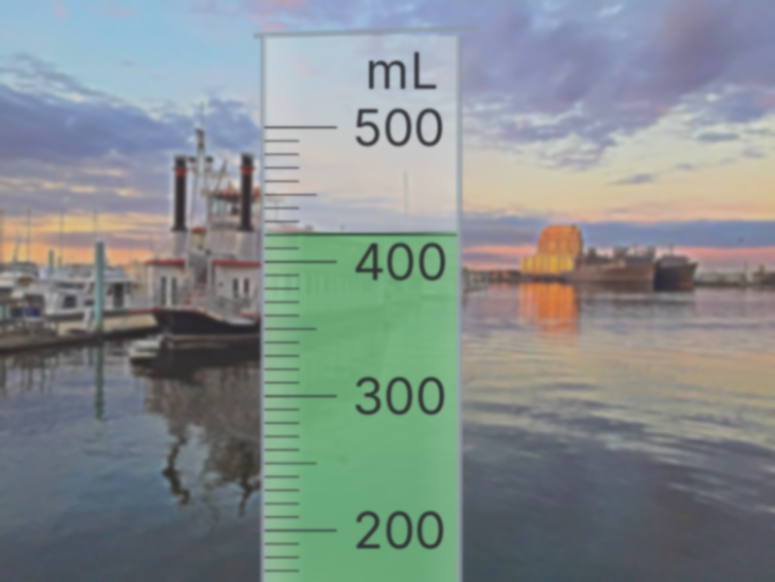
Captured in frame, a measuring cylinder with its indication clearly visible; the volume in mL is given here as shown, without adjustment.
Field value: 420 mL
